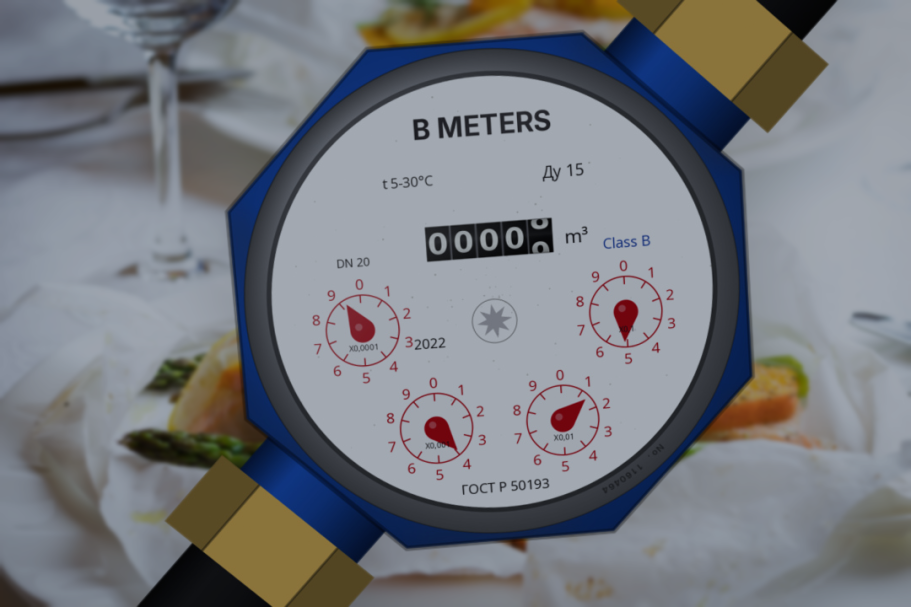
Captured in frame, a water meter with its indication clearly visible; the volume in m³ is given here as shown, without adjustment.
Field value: 8.5139 m³
